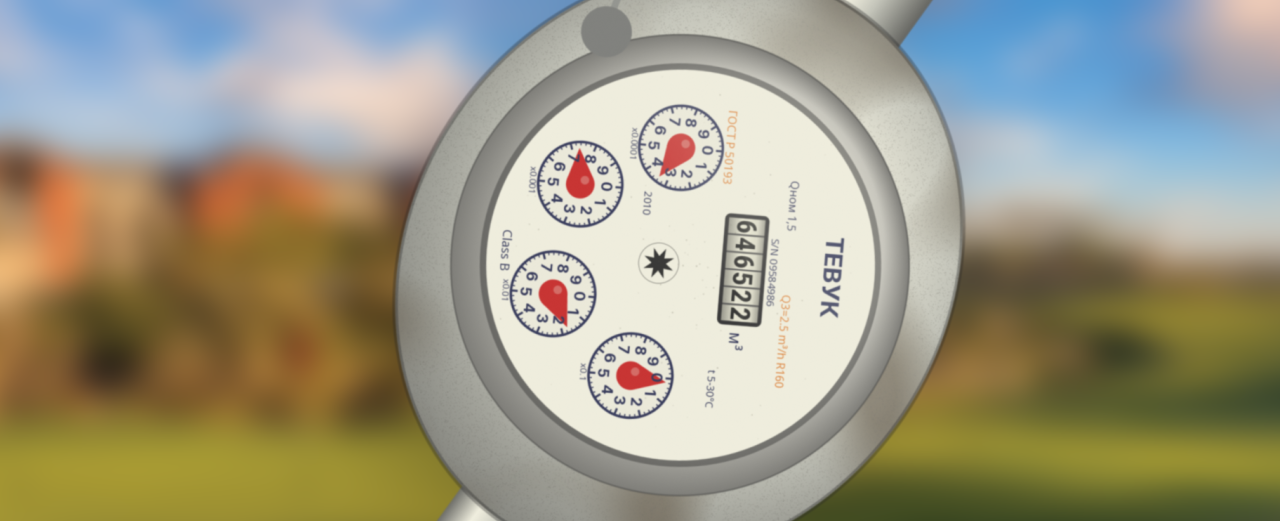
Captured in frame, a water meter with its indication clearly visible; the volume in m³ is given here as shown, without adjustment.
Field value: 646522.0173 m³
